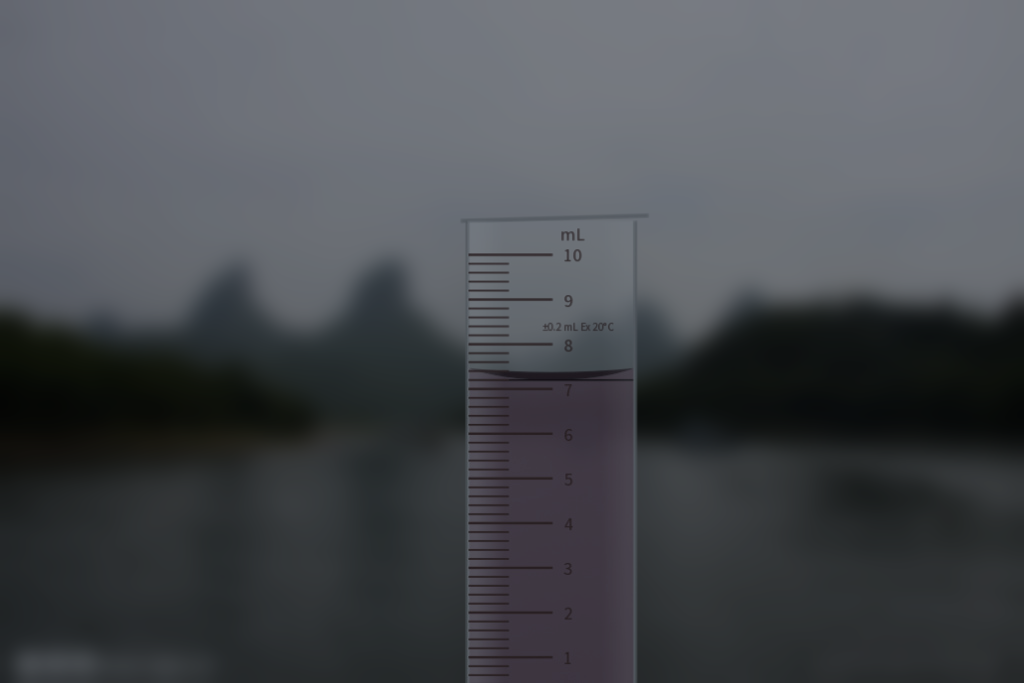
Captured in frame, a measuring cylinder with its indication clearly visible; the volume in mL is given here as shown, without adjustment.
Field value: 7.2 mL
